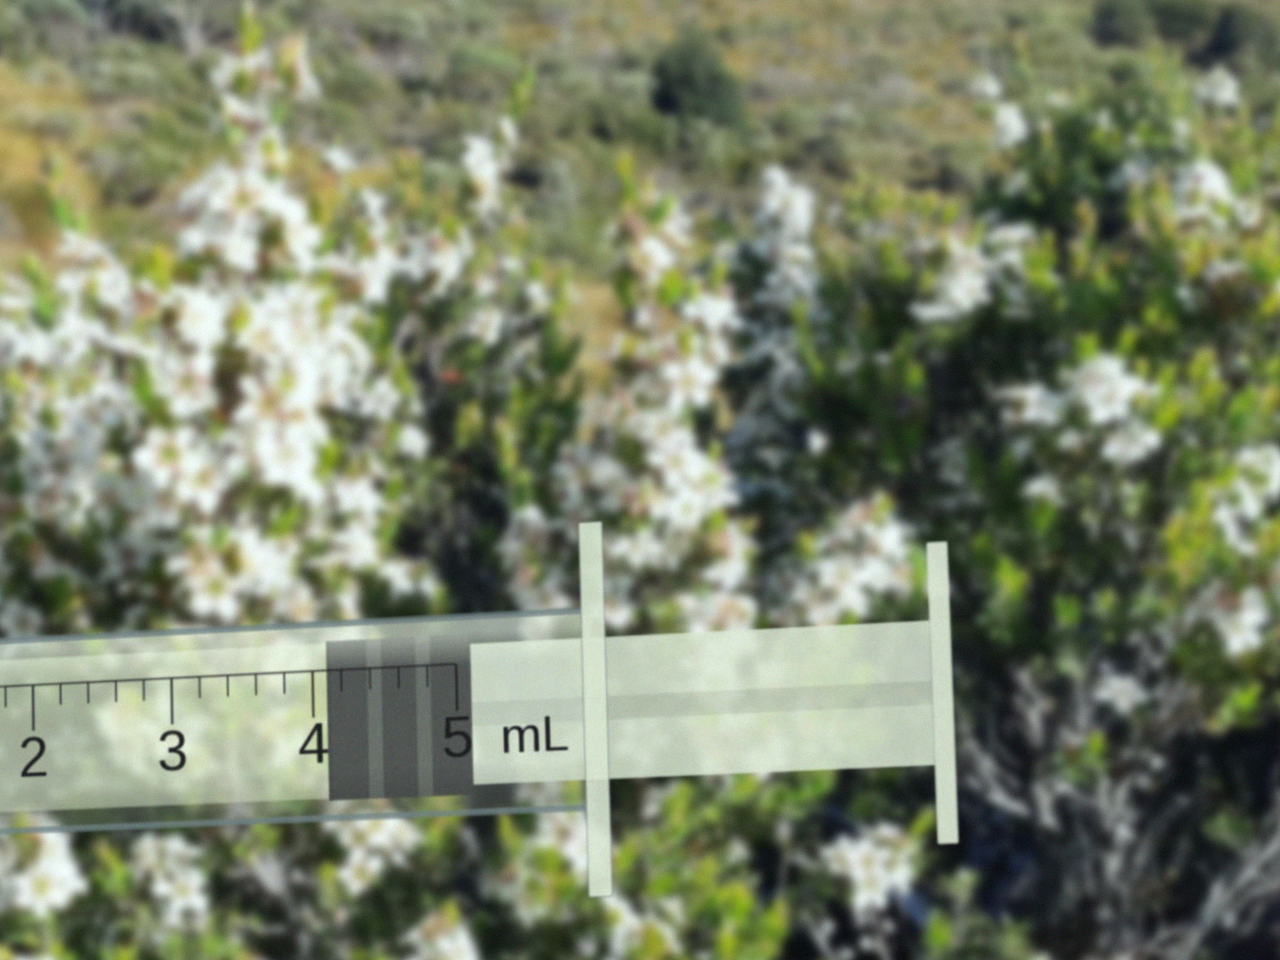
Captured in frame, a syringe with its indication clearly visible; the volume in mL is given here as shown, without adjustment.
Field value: 4.1 mL
